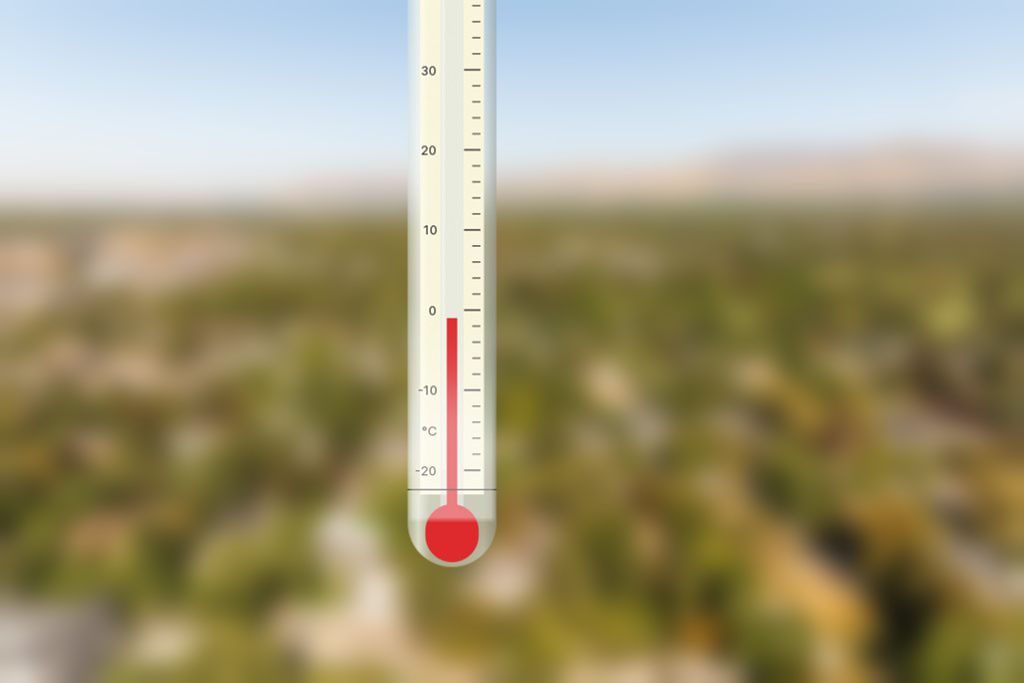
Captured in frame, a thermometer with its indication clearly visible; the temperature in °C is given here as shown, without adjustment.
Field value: -1 °C
